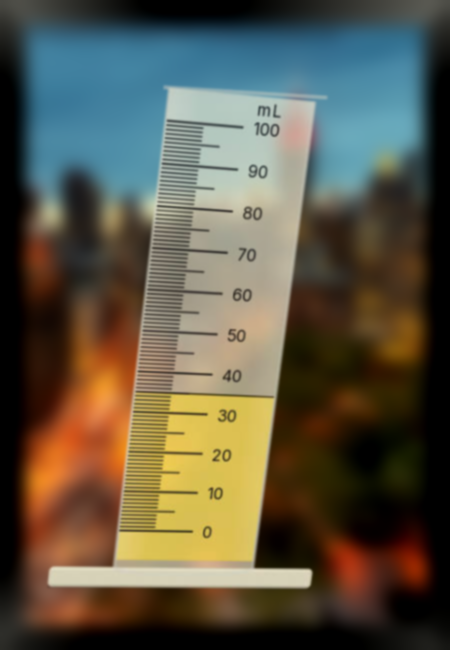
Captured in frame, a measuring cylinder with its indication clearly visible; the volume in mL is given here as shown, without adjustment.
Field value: 35 mL
